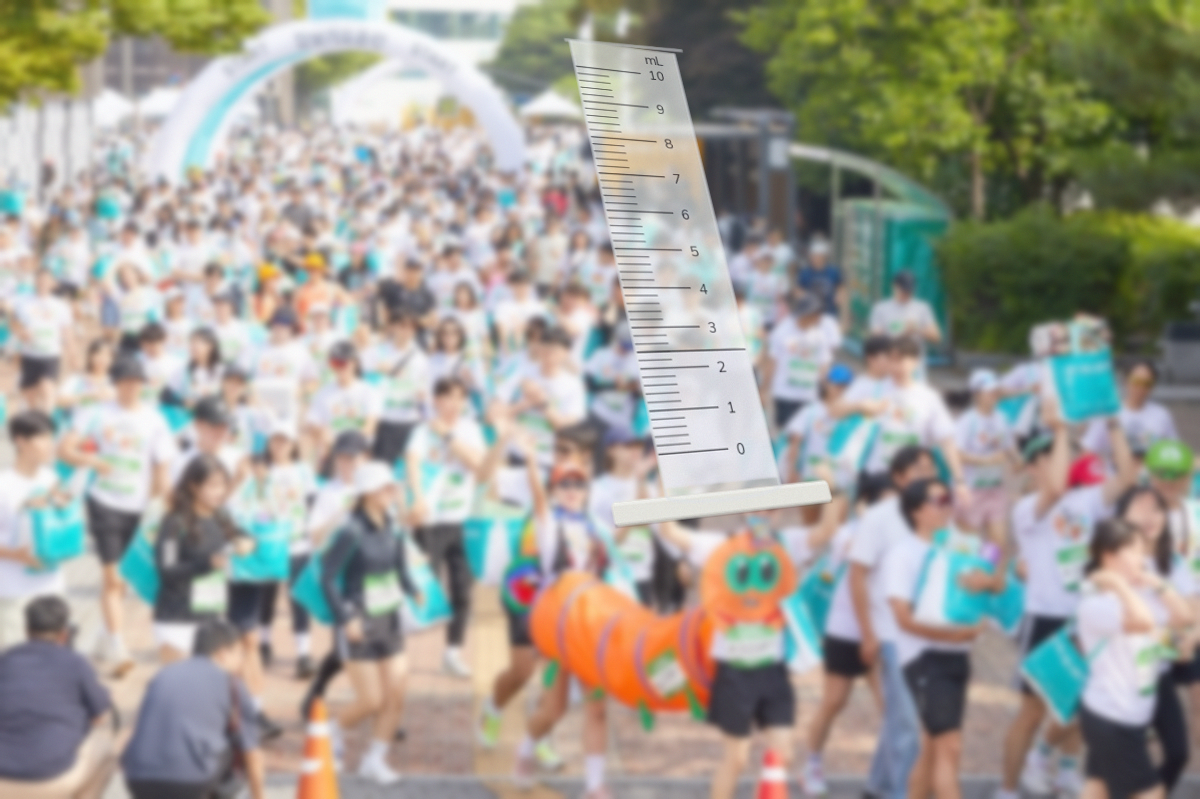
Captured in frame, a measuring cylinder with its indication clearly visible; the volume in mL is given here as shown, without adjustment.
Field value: 2.4 mL
